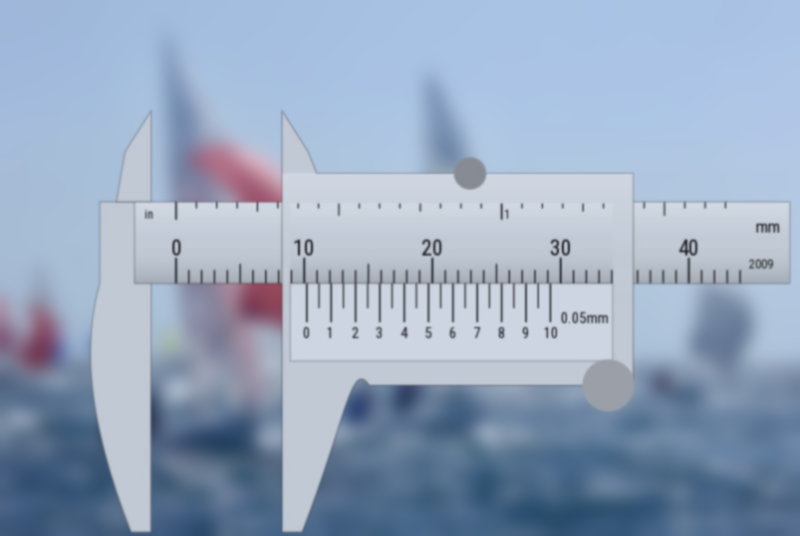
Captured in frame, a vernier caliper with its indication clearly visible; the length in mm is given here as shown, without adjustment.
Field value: 10.2 mm
